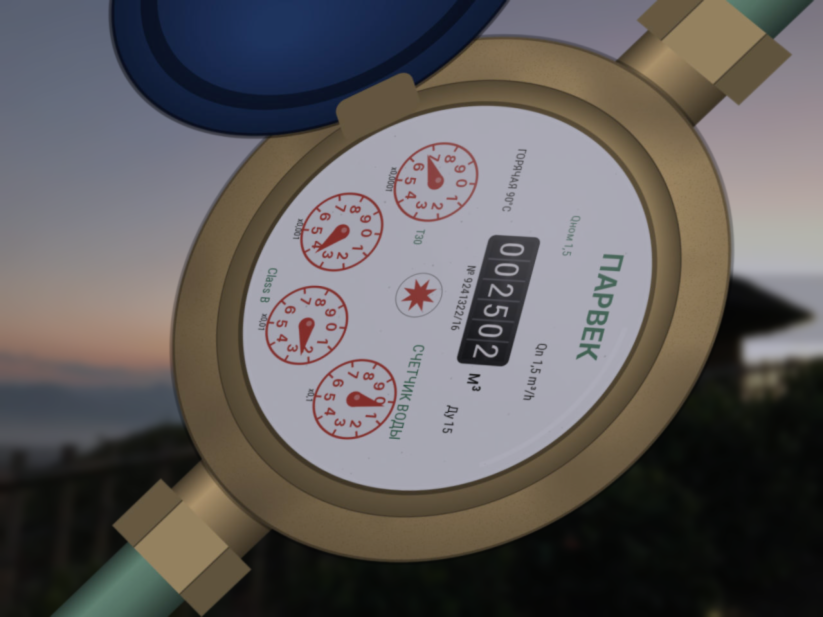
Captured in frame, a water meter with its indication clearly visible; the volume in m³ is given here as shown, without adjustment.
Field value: 2502.0236 m³
